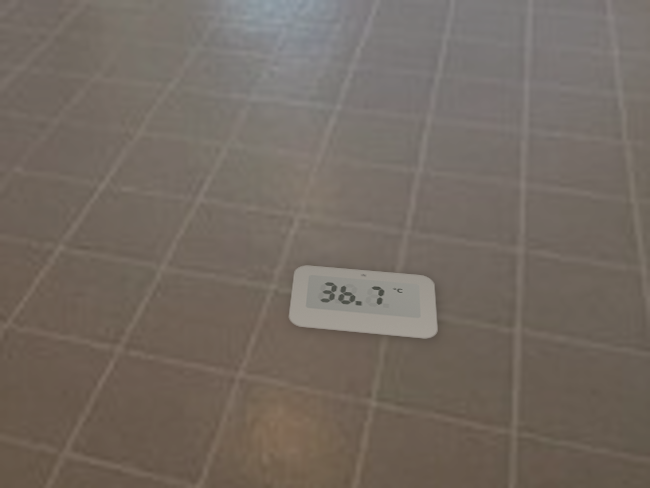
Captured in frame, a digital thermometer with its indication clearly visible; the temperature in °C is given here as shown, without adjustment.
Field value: 36.7 °C
